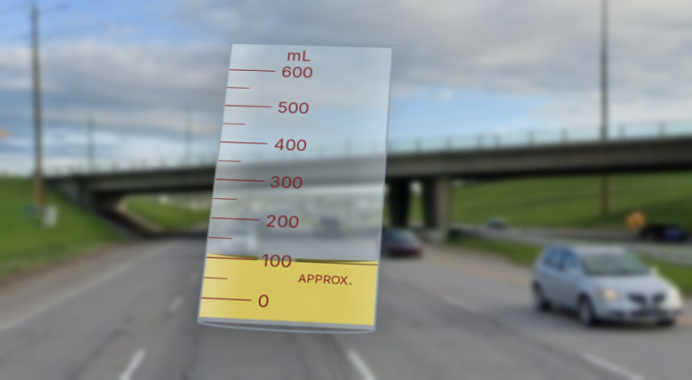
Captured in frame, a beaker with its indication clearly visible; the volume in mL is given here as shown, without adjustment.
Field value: 100 mL
